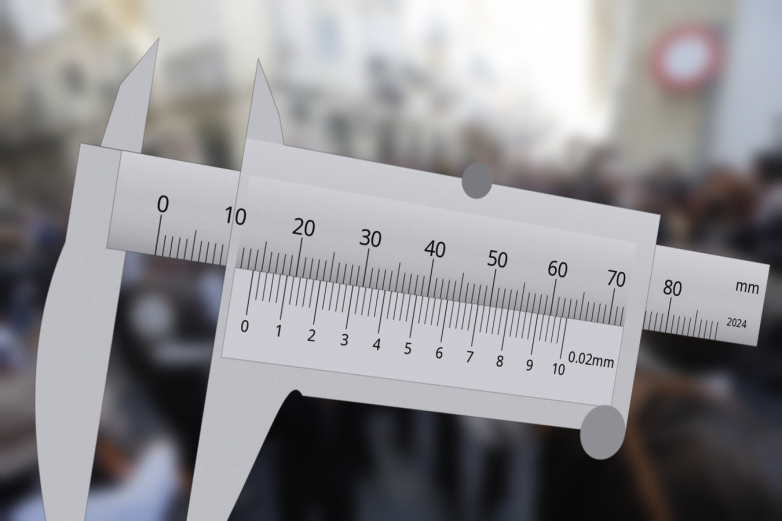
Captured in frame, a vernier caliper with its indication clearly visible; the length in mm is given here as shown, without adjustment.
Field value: 13.8 mm
